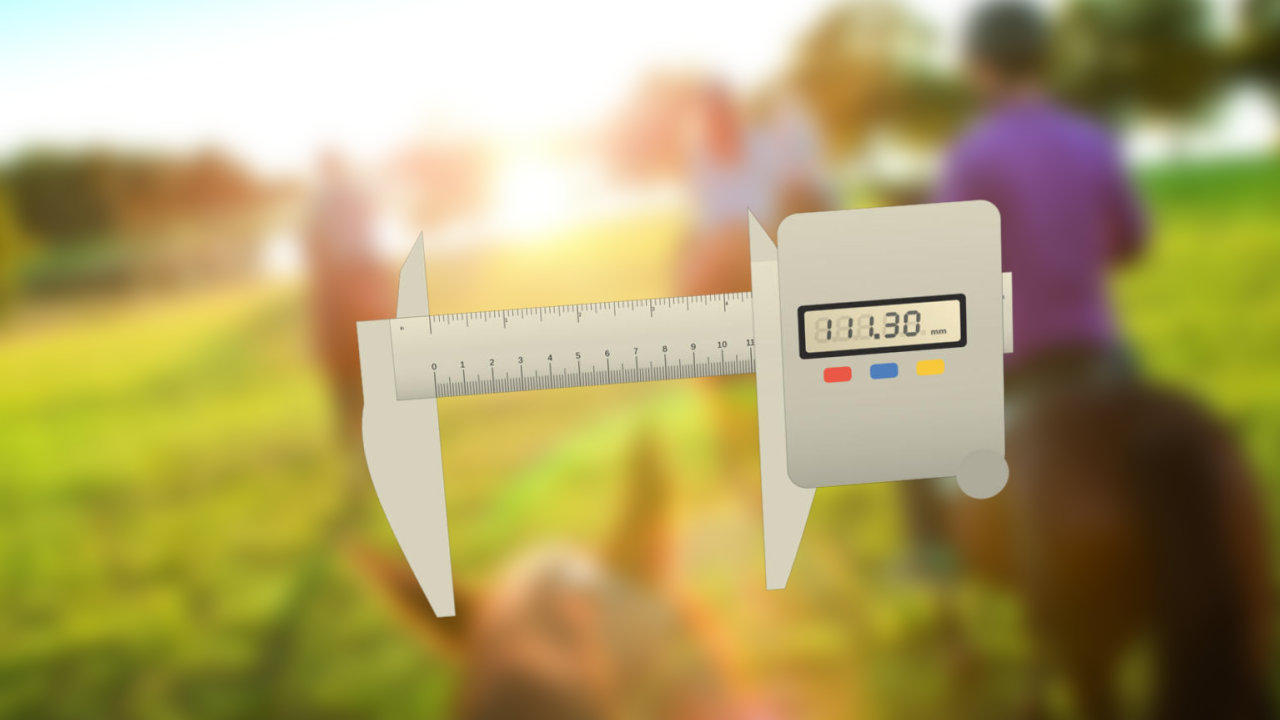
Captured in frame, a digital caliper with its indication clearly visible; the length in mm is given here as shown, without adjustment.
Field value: 111.30 mm
